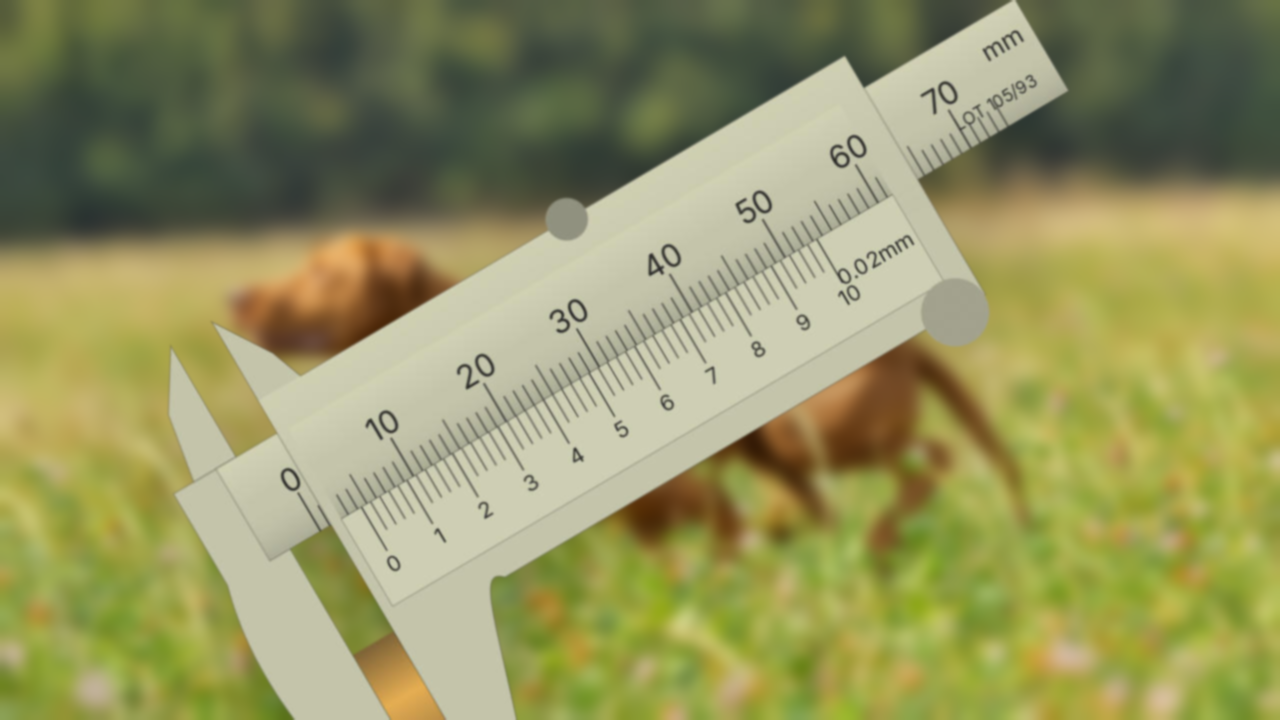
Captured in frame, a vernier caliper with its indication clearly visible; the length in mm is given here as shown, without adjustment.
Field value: 4.4 mm
